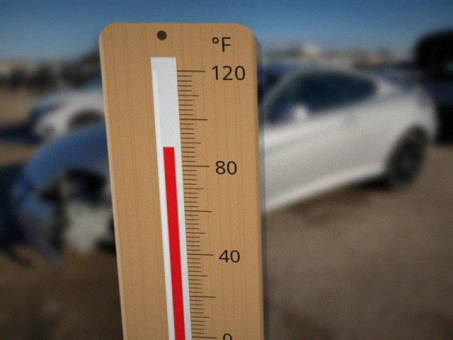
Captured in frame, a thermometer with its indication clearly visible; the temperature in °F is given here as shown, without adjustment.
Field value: 88 °F
